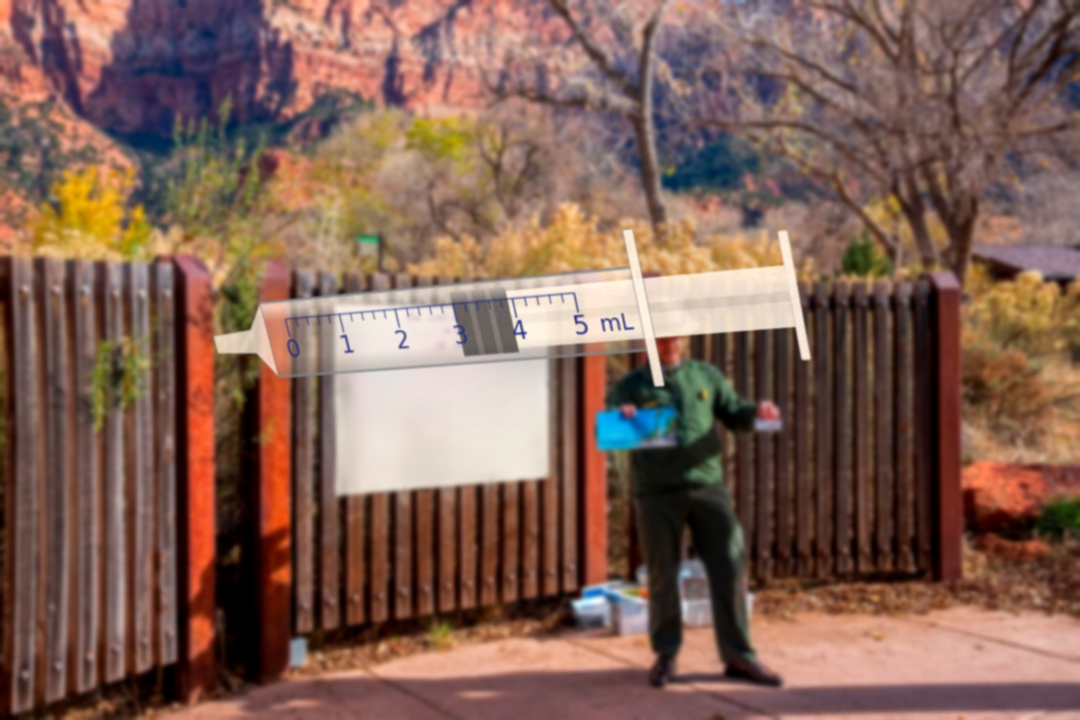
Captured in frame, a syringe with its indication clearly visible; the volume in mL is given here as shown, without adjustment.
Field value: 3 mL
